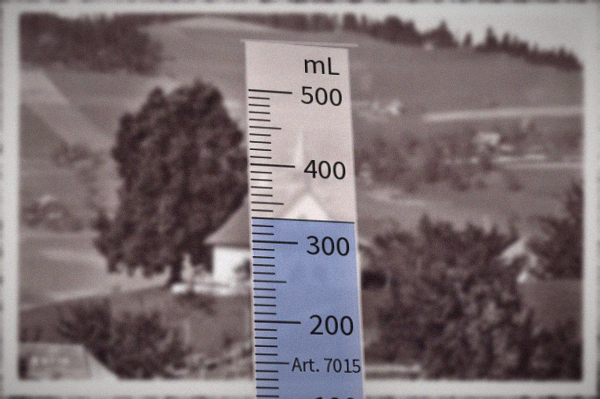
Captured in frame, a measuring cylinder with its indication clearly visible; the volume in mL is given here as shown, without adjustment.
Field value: 330 mL
